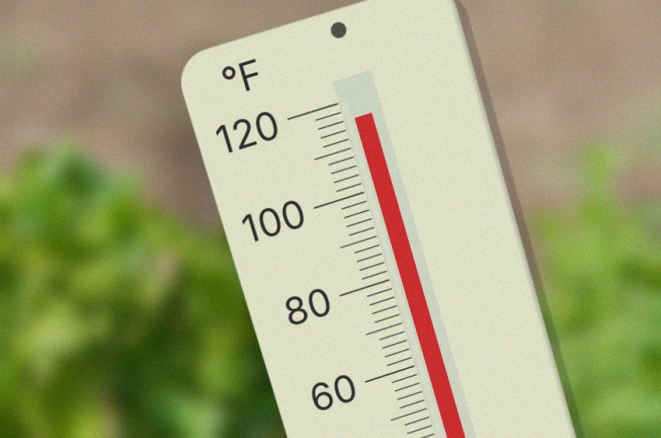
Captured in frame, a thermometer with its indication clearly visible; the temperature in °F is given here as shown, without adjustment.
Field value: 116 °F
